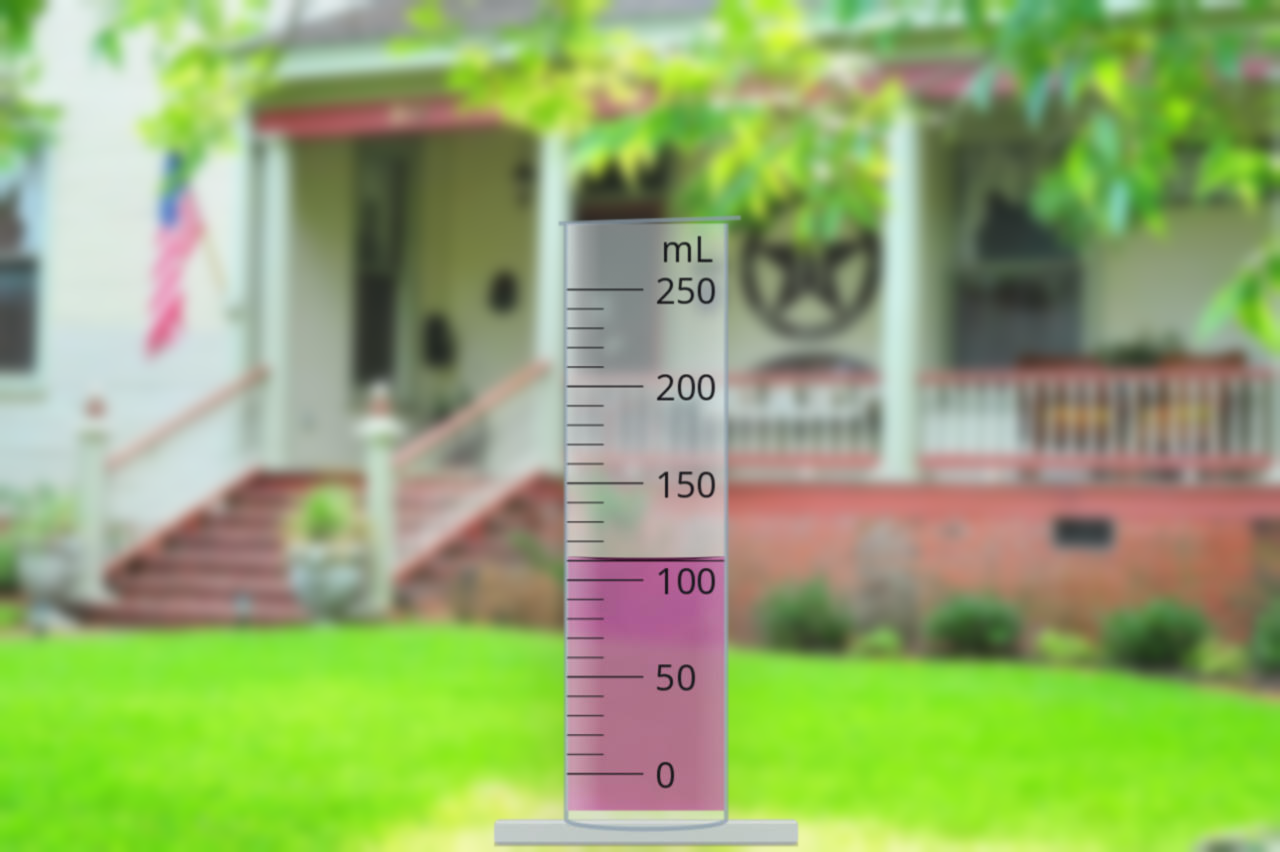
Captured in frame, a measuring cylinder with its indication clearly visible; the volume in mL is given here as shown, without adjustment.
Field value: 110 mL
